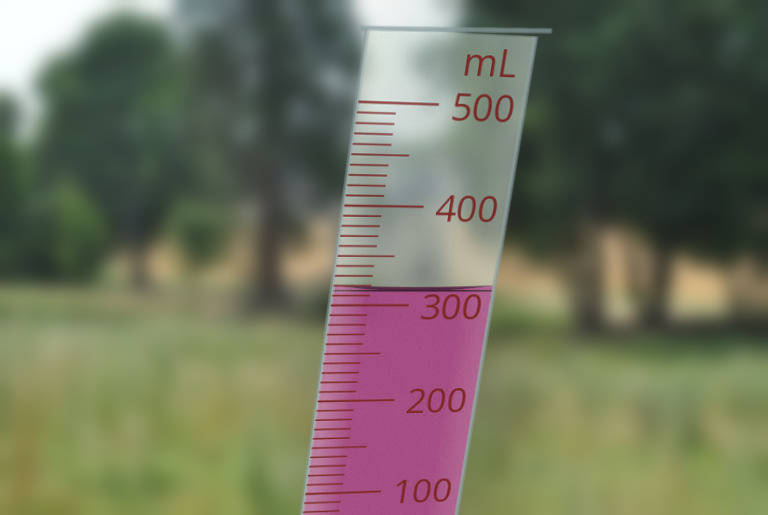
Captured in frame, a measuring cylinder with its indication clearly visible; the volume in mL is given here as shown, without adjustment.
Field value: 315 mL
